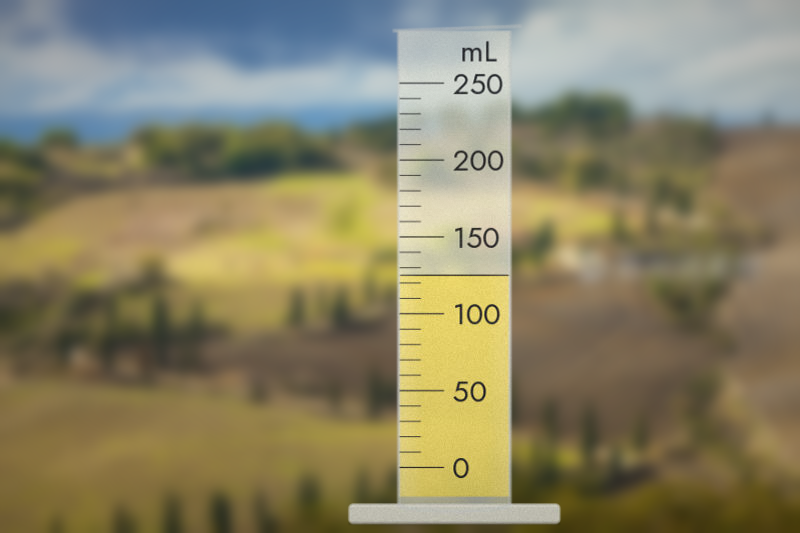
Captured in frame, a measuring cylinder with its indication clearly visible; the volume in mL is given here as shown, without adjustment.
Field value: 125 mL
